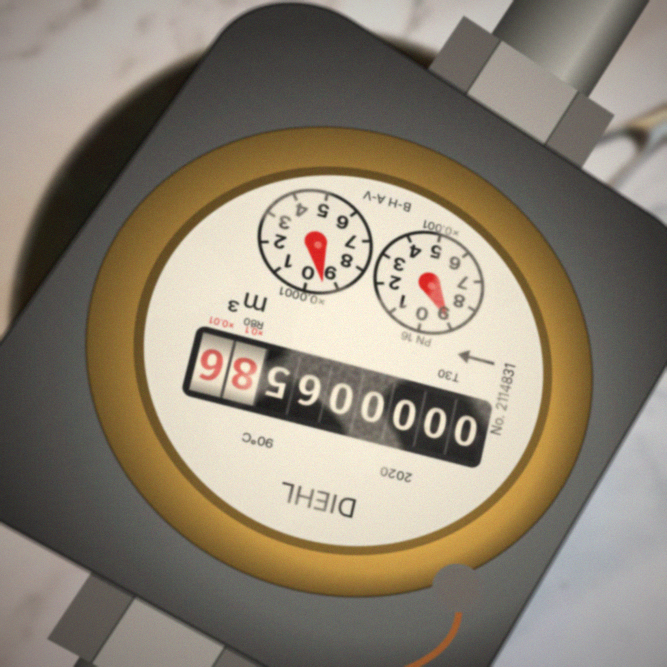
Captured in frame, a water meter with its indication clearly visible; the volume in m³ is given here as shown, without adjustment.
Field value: 65.8689 m³
